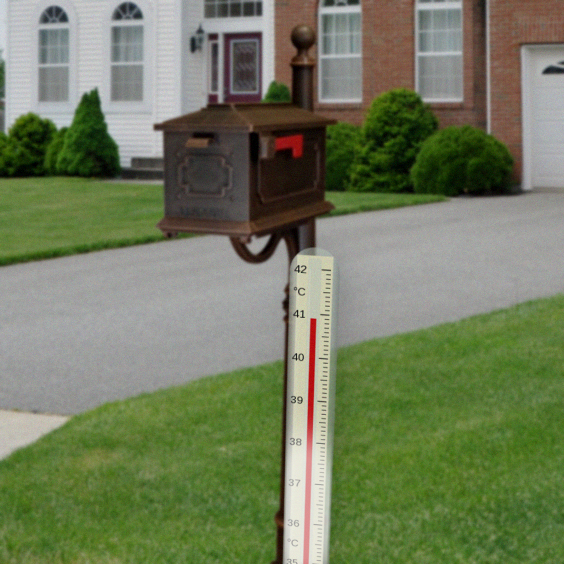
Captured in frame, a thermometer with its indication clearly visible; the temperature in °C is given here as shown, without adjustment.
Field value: 40.9 °C
